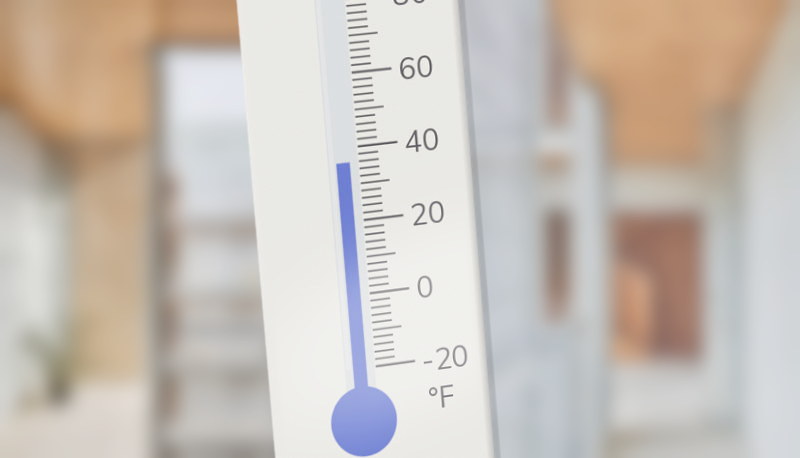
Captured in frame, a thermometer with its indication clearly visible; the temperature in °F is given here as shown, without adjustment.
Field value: 36 °F
